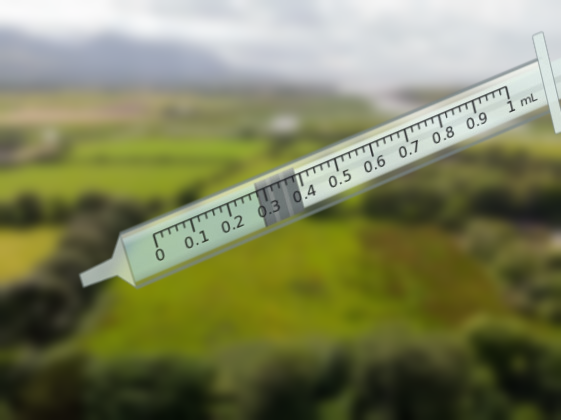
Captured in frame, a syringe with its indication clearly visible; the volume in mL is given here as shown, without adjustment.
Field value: 0.28 mL
